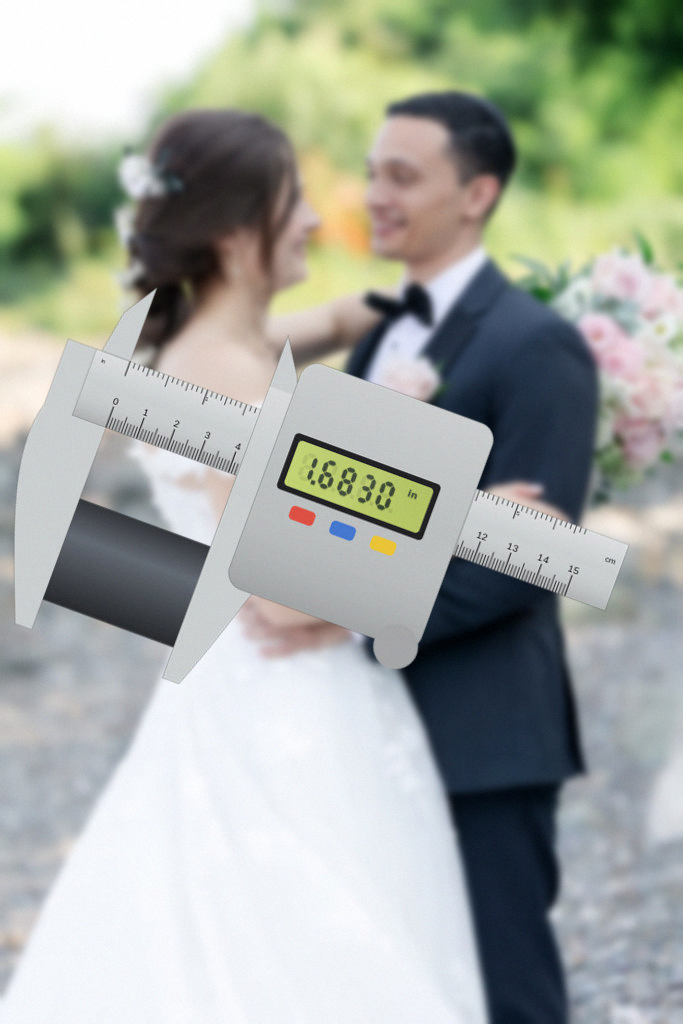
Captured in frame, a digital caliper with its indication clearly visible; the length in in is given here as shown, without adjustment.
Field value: 1.6830 in
